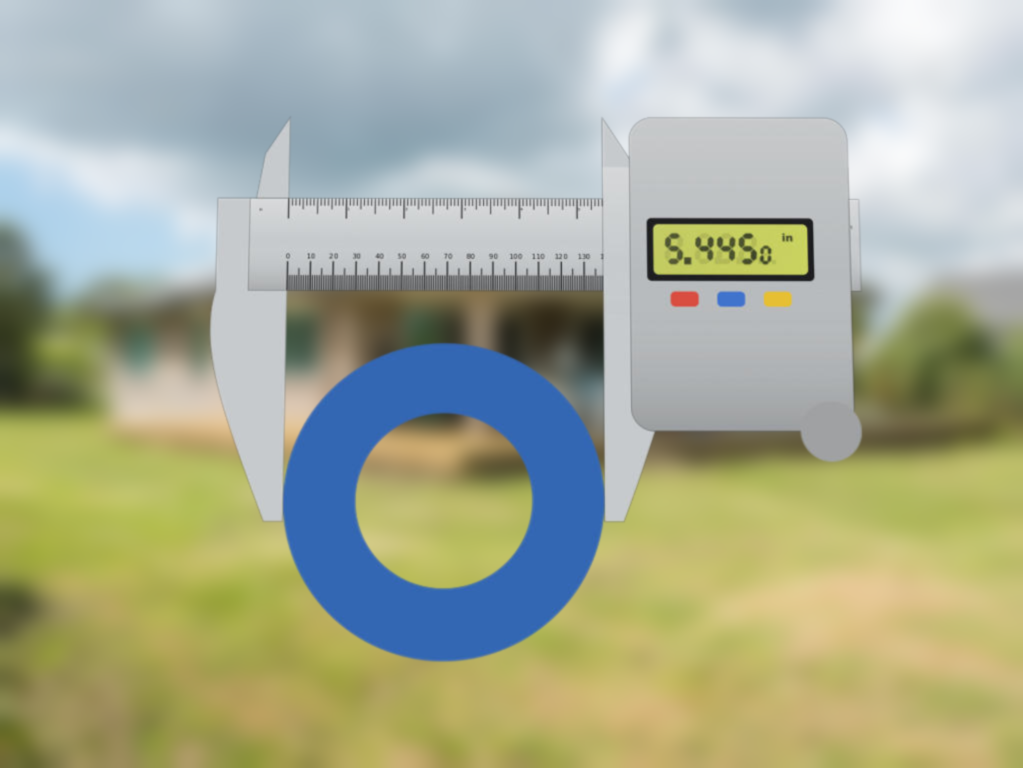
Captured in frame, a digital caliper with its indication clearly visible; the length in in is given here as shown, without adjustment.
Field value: 5.4450 in
